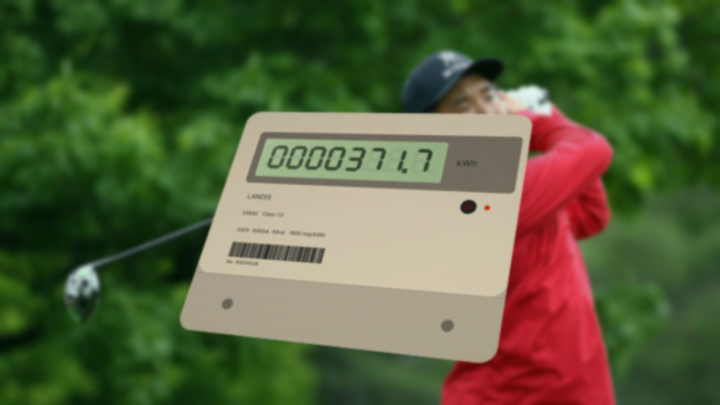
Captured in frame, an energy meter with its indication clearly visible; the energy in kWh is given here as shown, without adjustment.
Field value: 371.7 kWh
